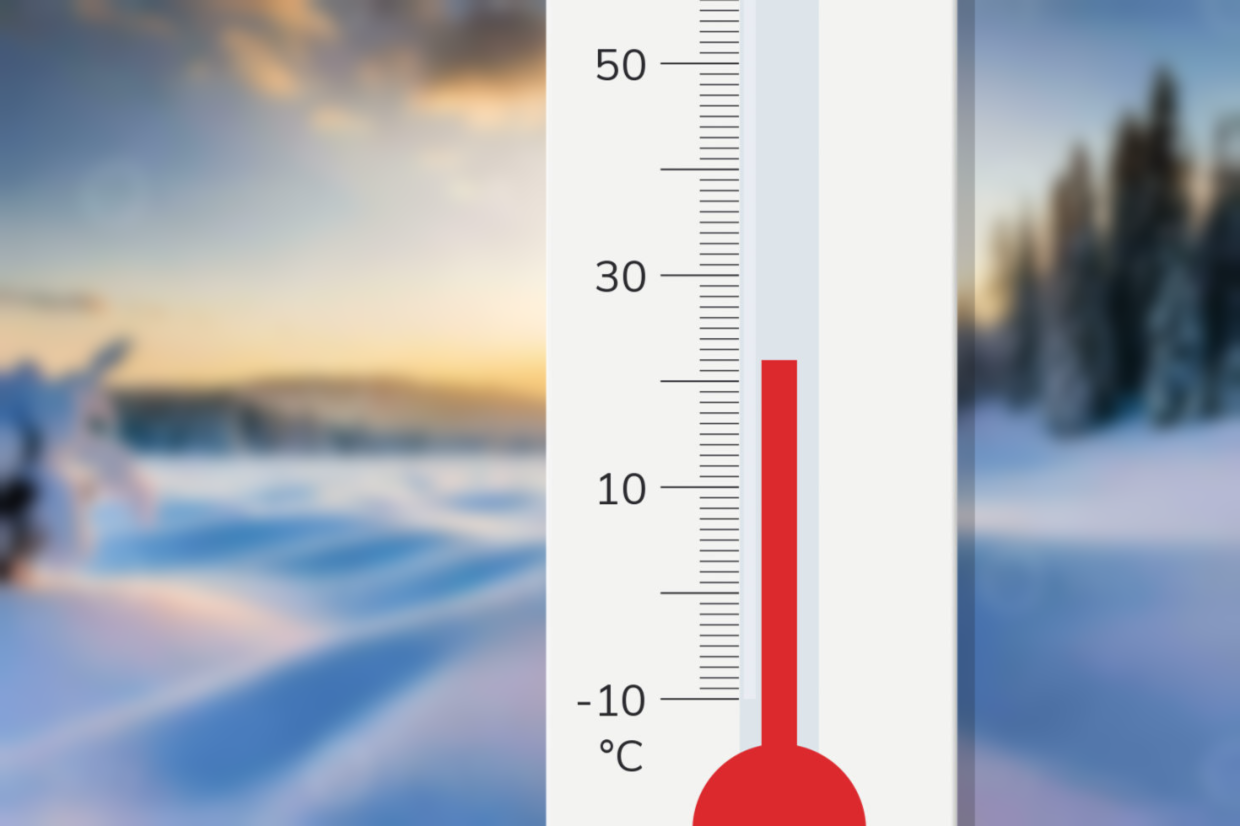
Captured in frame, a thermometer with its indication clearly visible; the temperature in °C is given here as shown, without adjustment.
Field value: 22 °C
